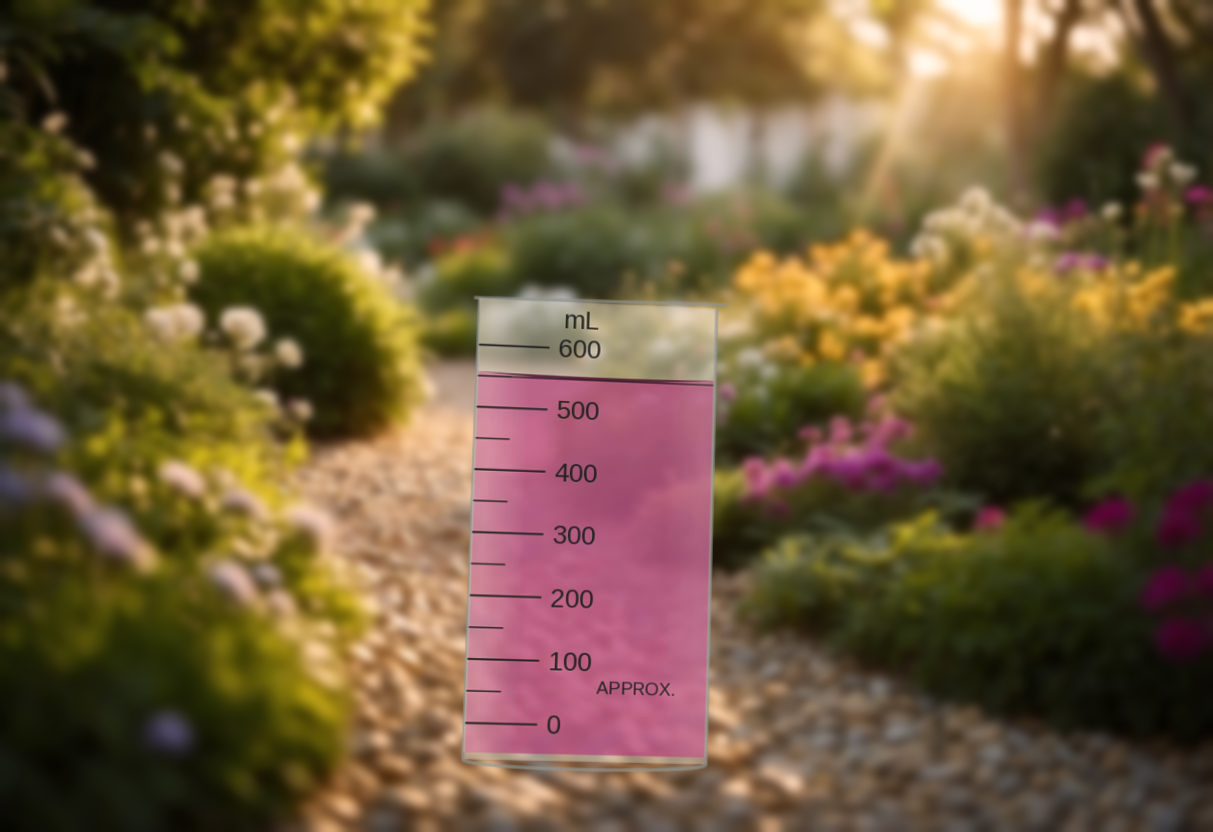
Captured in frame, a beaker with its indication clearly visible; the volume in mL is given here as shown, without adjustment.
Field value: 550 mL
